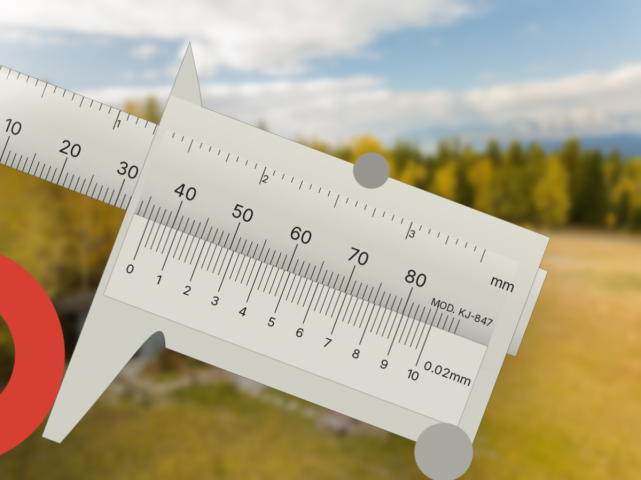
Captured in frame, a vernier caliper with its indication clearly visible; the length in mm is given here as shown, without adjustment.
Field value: 36.0 mm
